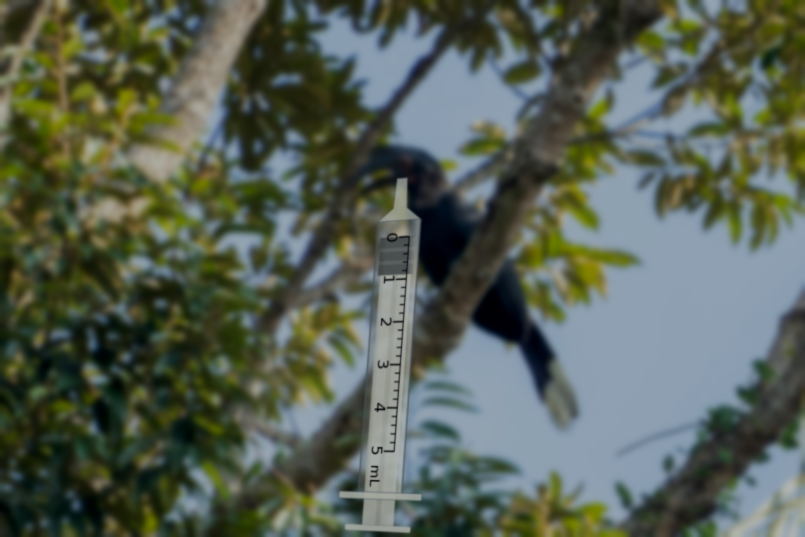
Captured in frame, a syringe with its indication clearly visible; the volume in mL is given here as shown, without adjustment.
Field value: 0 mL
